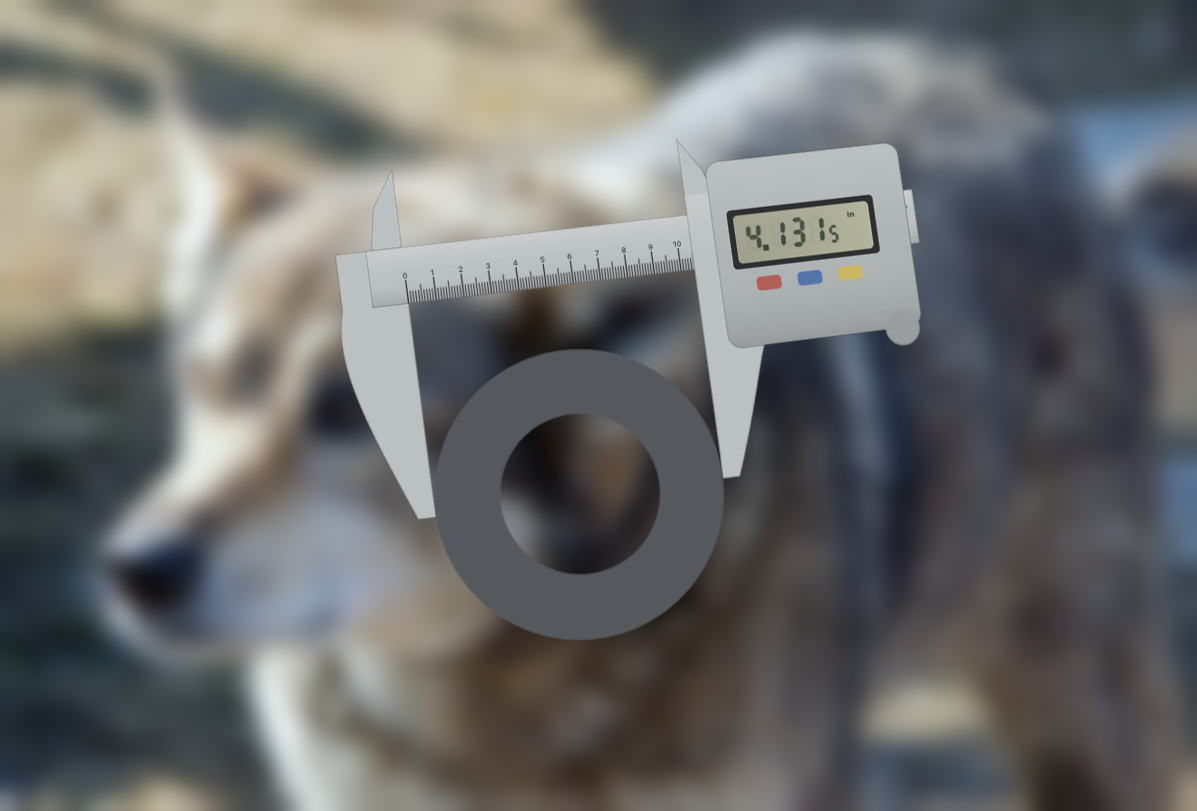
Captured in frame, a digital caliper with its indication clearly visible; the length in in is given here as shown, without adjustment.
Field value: 4.1315 in
